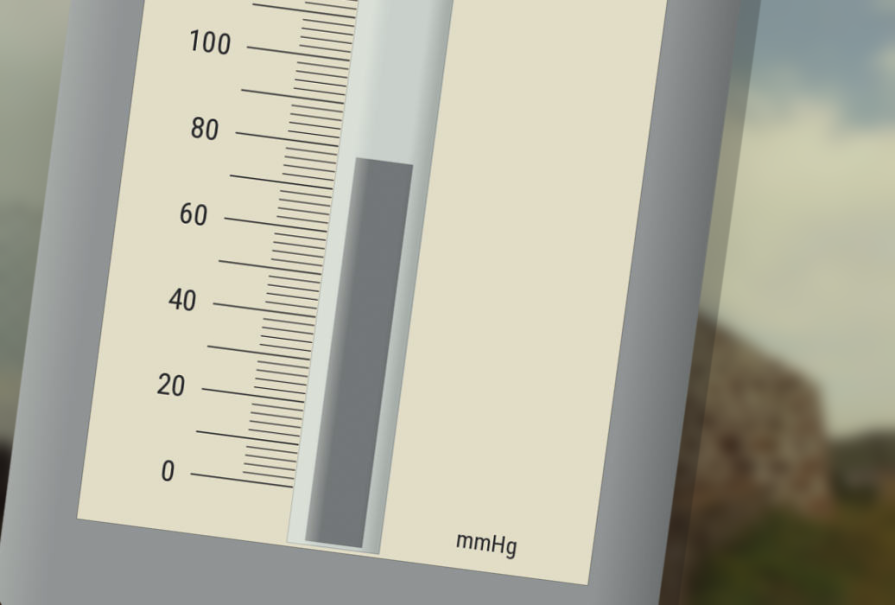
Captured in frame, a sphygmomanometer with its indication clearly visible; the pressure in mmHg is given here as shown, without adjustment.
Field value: 78 mmHg
